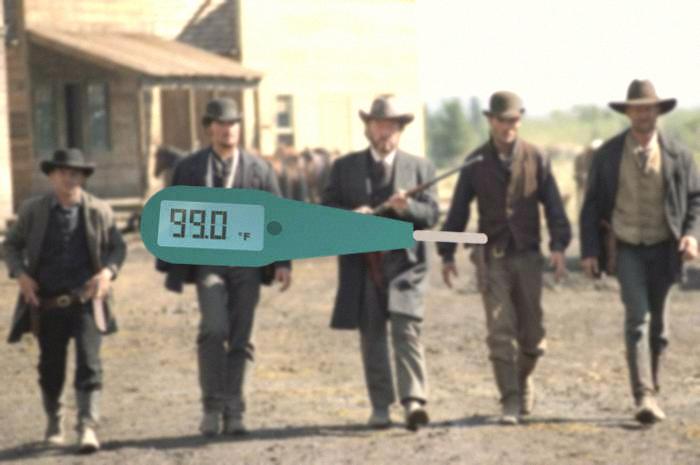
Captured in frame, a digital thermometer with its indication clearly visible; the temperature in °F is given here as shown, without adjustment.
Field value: 99.0 °F
